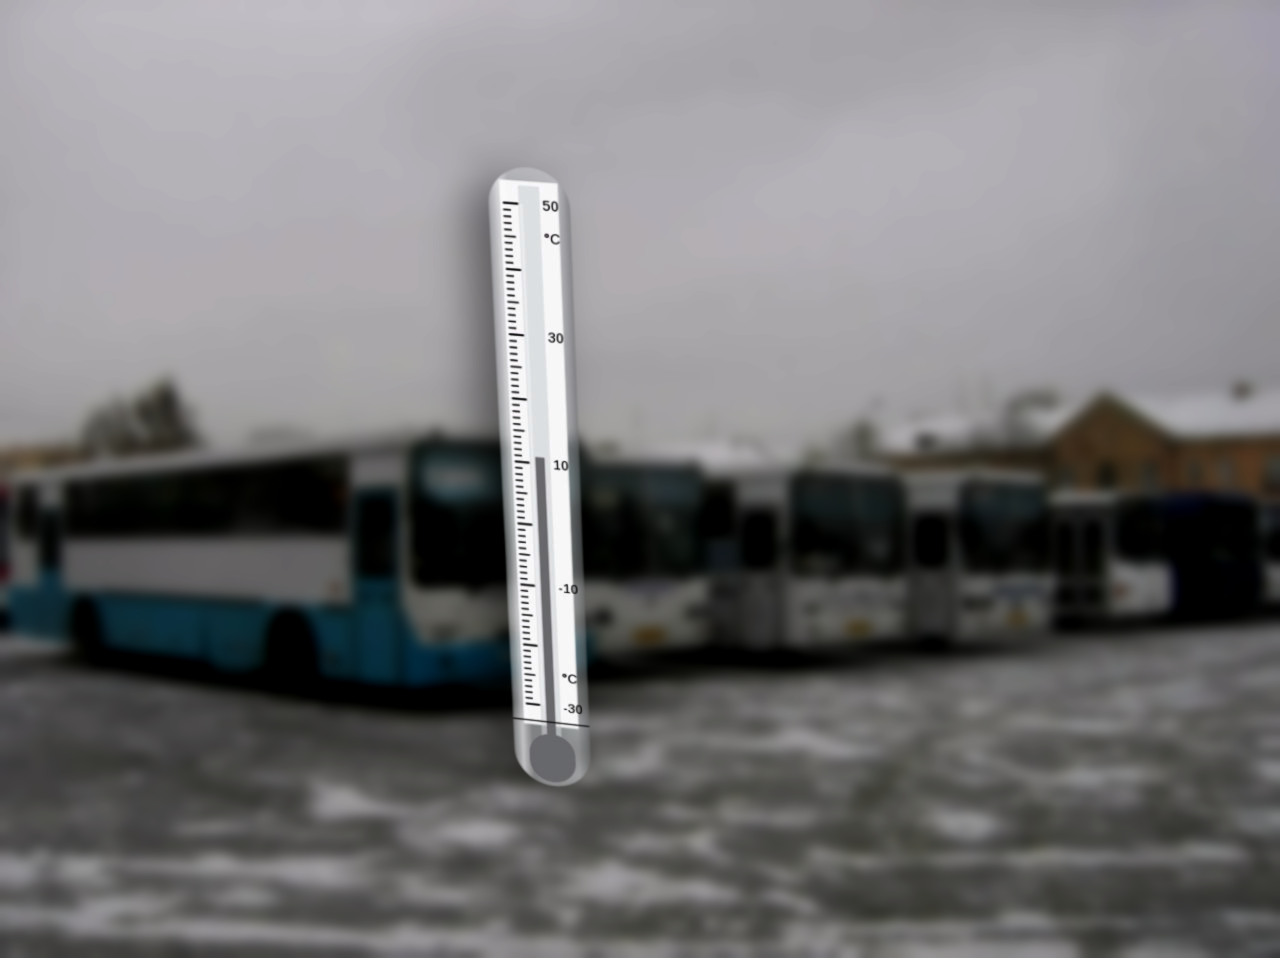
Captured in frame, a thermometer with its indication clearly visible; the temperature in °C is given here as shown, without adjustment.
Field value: 11 °C
